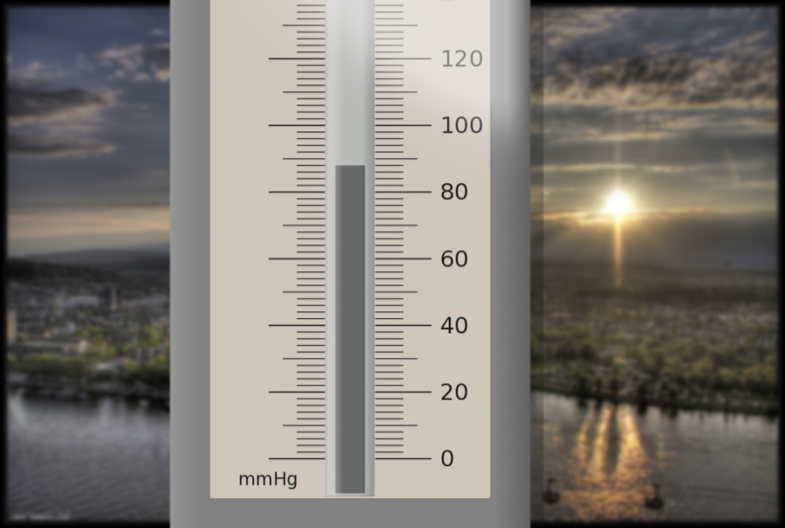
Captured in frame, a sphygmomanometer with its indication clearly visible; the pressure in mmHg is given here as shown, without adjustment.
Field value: 88 mmHg
